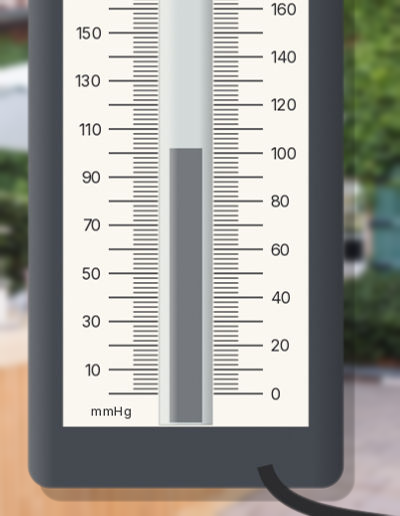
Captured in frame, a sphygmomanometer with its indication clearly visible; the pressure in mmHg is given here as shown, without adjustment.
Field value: 102 mmHg
